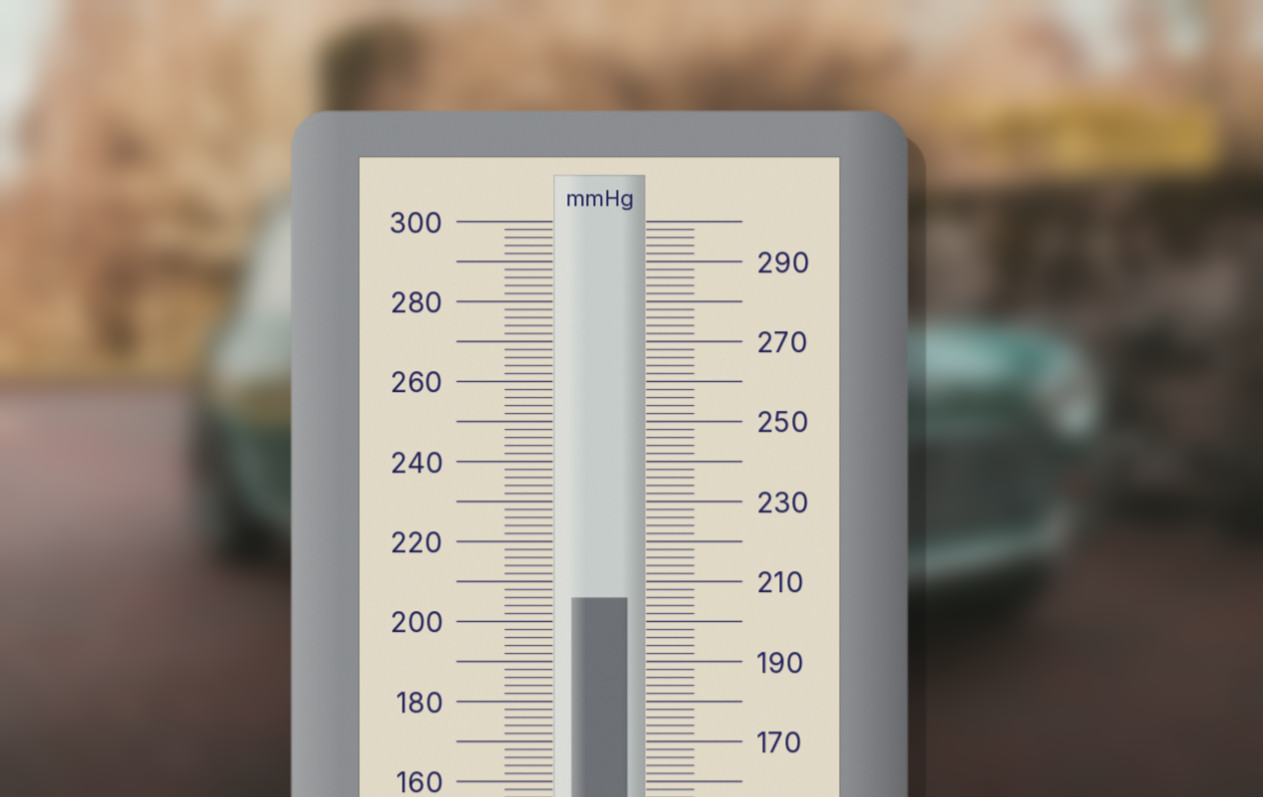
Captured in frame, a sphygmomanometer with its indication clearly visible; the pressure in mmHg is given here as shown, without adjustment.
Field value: 206 mmHg
